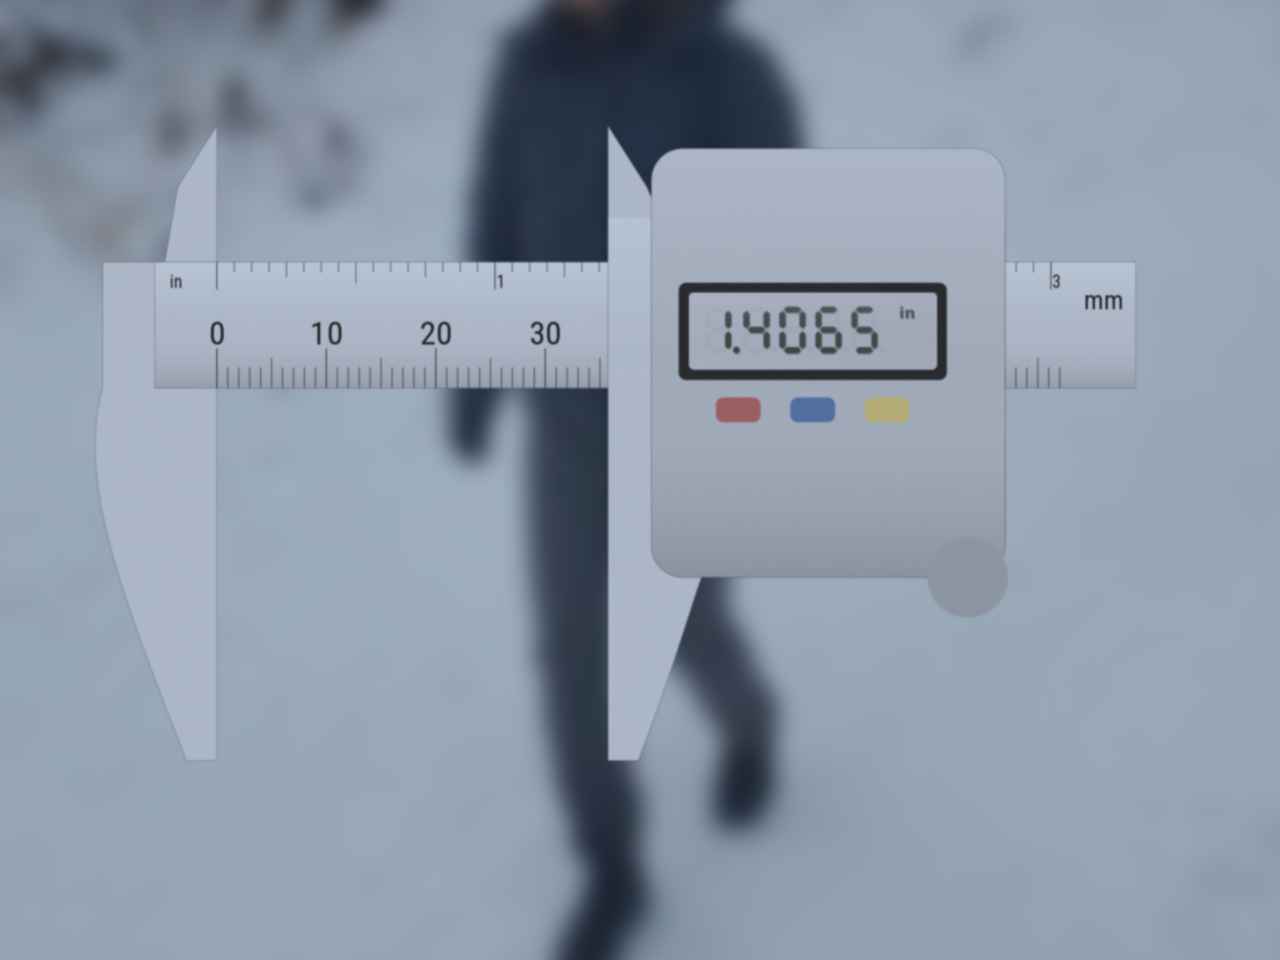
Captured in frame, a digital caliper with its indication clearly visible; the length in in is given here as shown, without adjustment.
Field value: 1.4065 in
